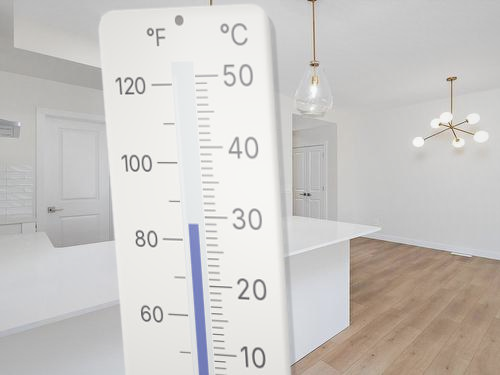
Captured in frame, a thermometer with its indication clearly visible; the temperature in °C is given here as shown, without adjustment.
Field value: 29 °C
